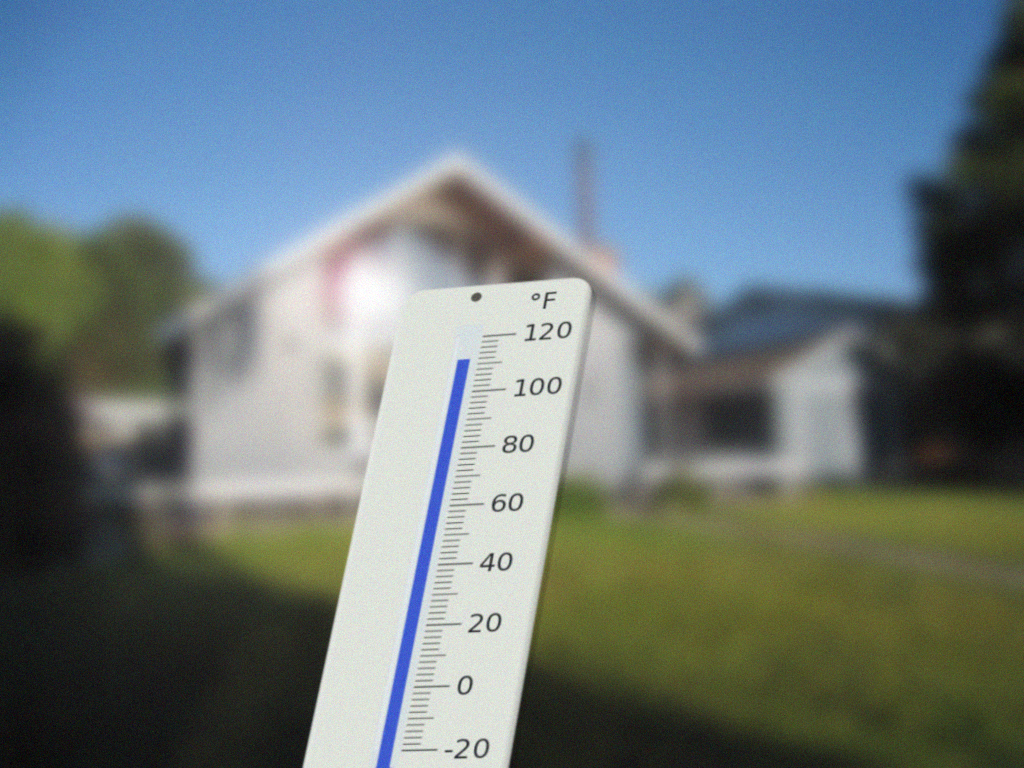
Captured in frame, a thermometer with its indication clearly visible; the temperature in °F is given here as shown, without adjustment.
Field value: 112 °F
